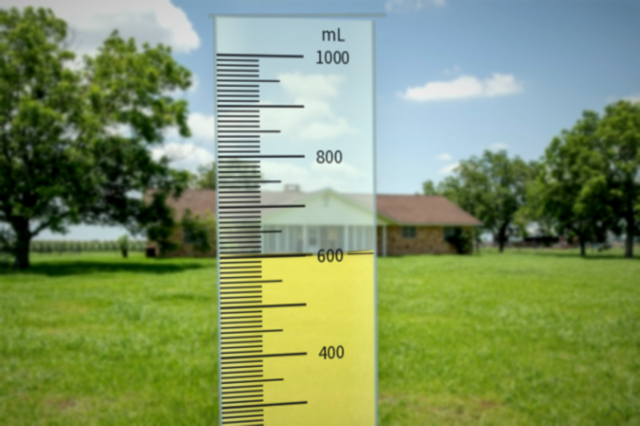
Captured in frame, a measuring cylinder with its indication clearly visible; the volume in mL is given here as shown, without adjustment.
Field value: 600 mL
